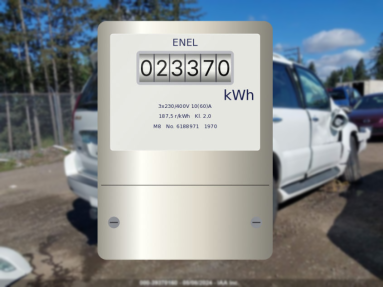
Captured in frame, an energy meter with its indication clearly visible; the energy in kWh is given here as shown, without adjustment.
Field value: 23370 kWh
